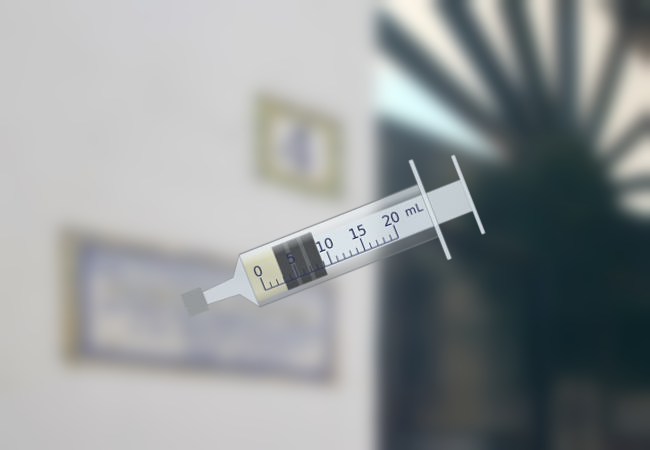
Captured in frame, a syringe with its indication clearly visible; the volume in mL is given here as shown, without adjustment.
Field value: 3 mL
